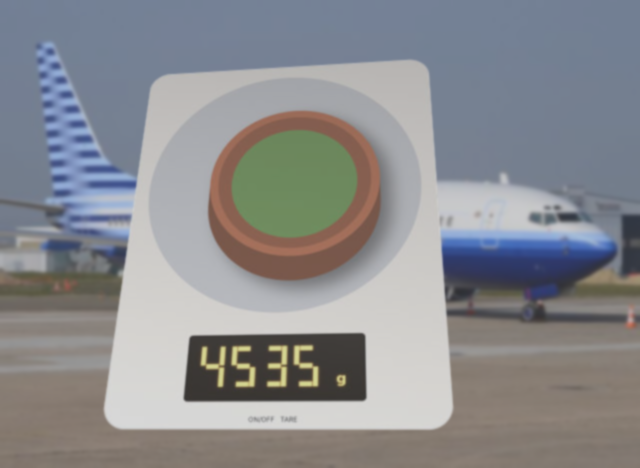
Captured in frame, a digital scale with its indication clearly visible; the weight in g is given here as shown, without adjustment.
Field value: 4535 g
